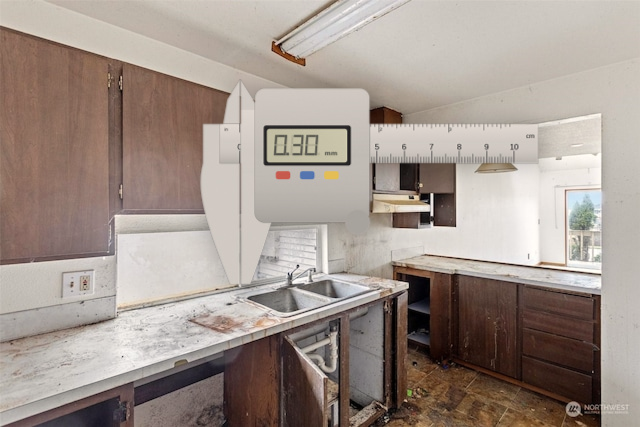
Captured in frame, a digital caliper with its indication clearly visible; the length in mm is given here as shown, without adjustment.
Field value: 0.30 mm
